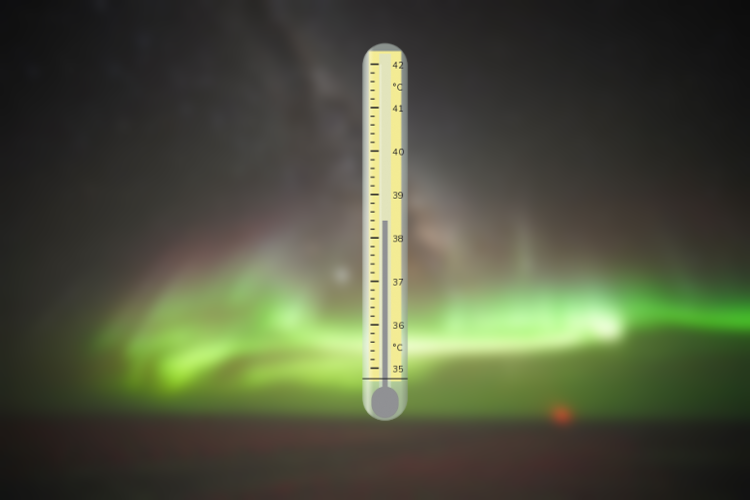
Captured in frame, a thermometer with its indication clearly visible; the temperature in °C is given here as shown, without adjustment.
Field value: 38.4 °C
